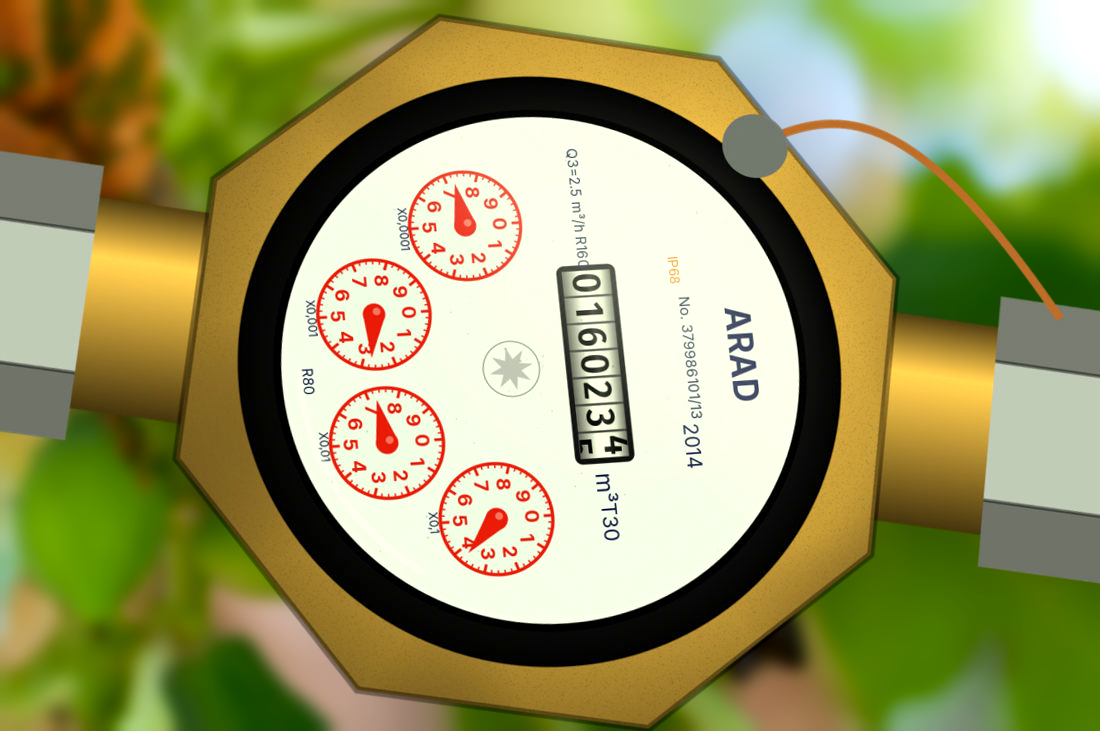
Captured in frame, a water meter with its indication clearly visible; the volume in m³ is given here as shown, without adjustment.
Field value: 160234.3727 m³
